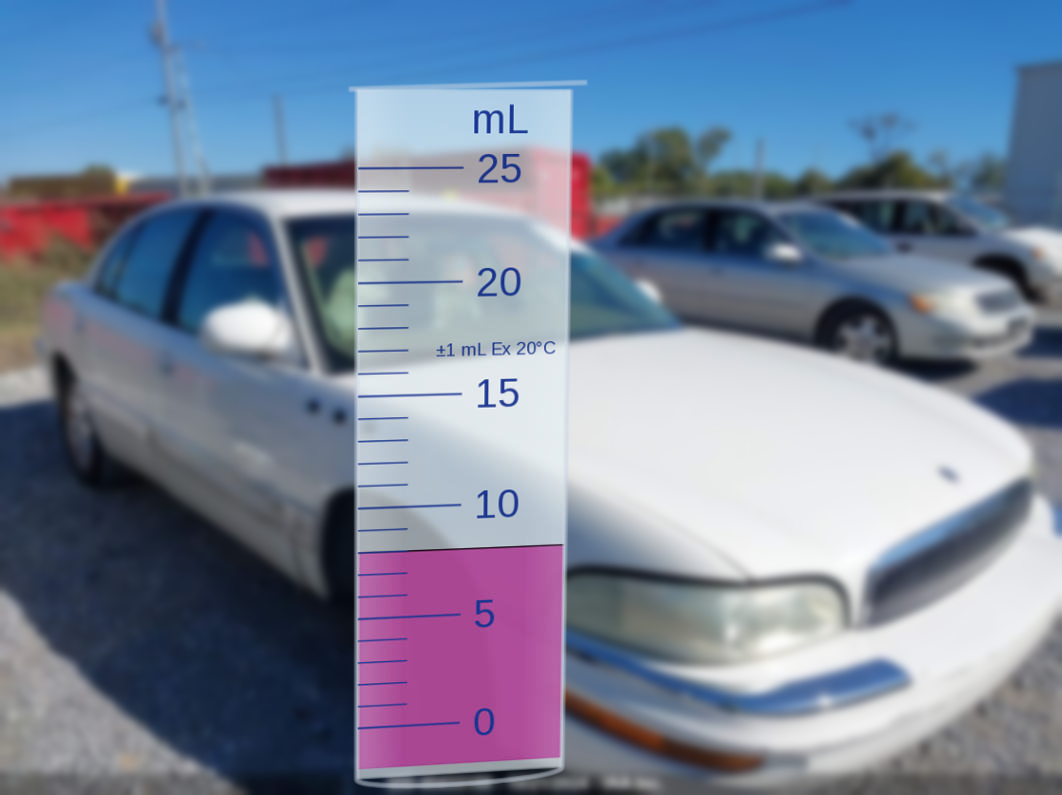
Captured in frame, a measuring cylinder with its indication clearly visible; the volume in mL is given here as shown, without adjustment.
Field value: 8 mL
